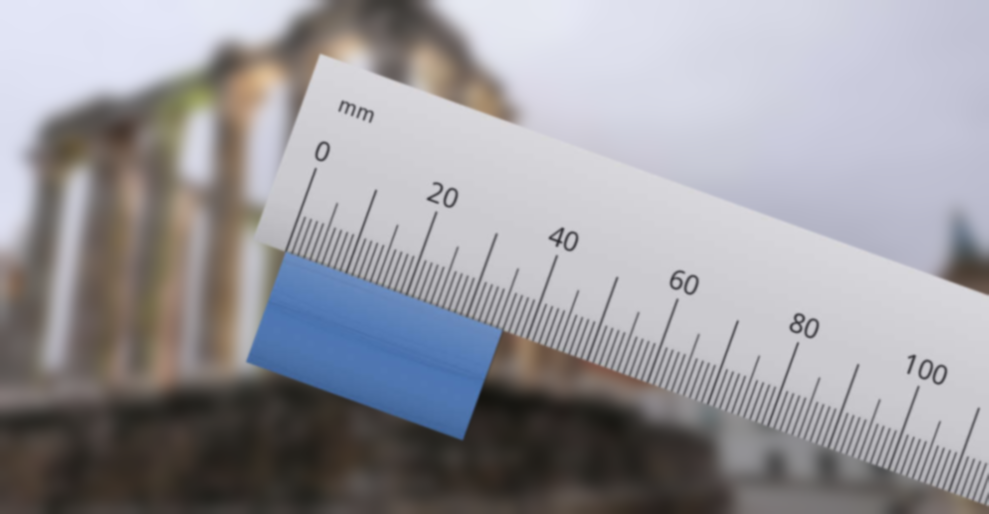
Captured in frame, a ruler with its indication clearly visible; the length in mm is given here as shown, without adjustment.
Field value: 36 mm
